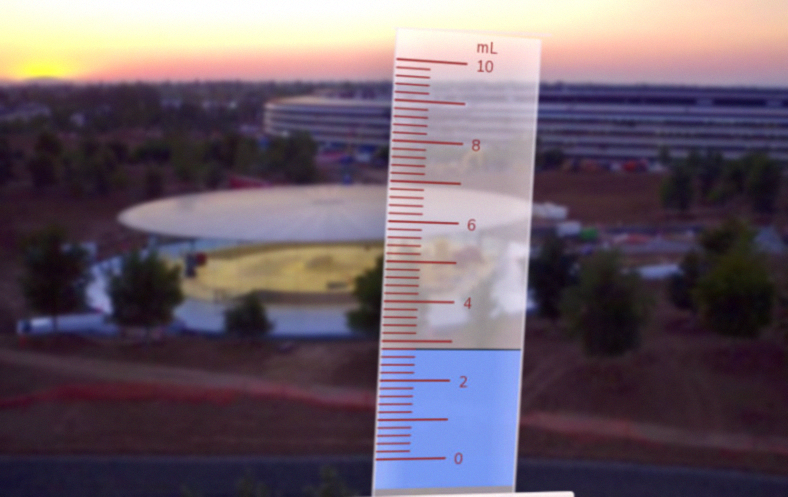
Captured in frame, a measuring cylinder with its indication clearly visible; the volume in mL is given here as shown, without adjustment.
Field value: 2.8 mL
